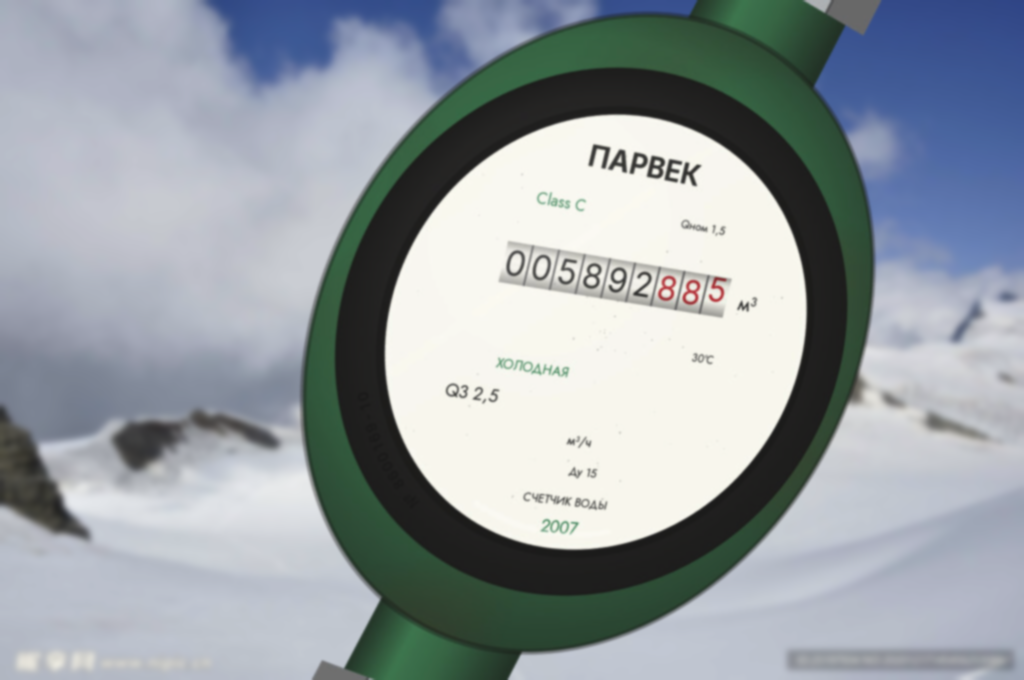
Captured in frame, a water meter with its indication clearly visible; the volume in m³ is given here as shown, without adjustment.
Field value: 5892.885 m³
